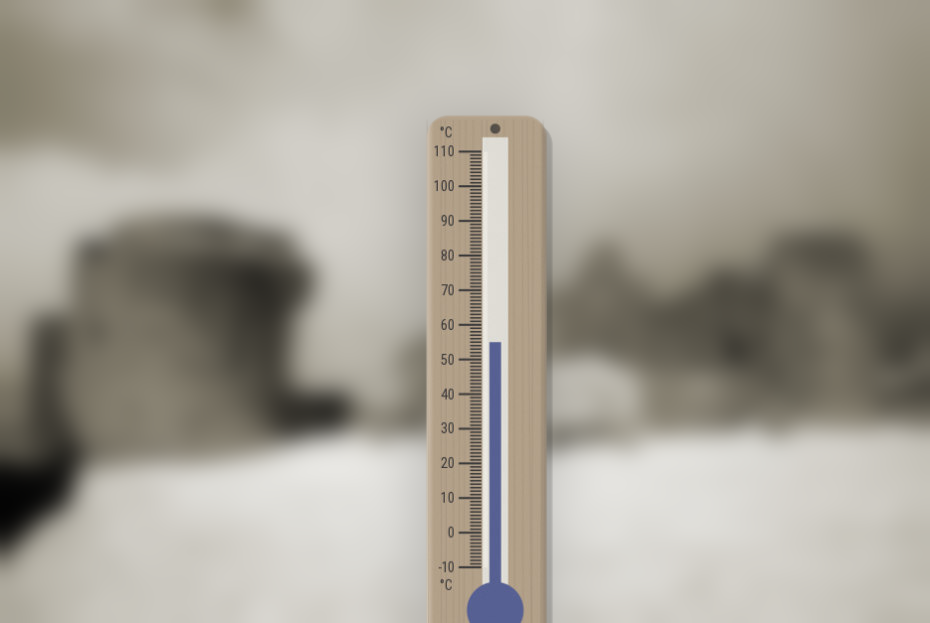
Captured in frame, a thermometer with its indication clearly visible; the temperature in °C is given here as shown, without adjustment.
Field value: 55 °C
